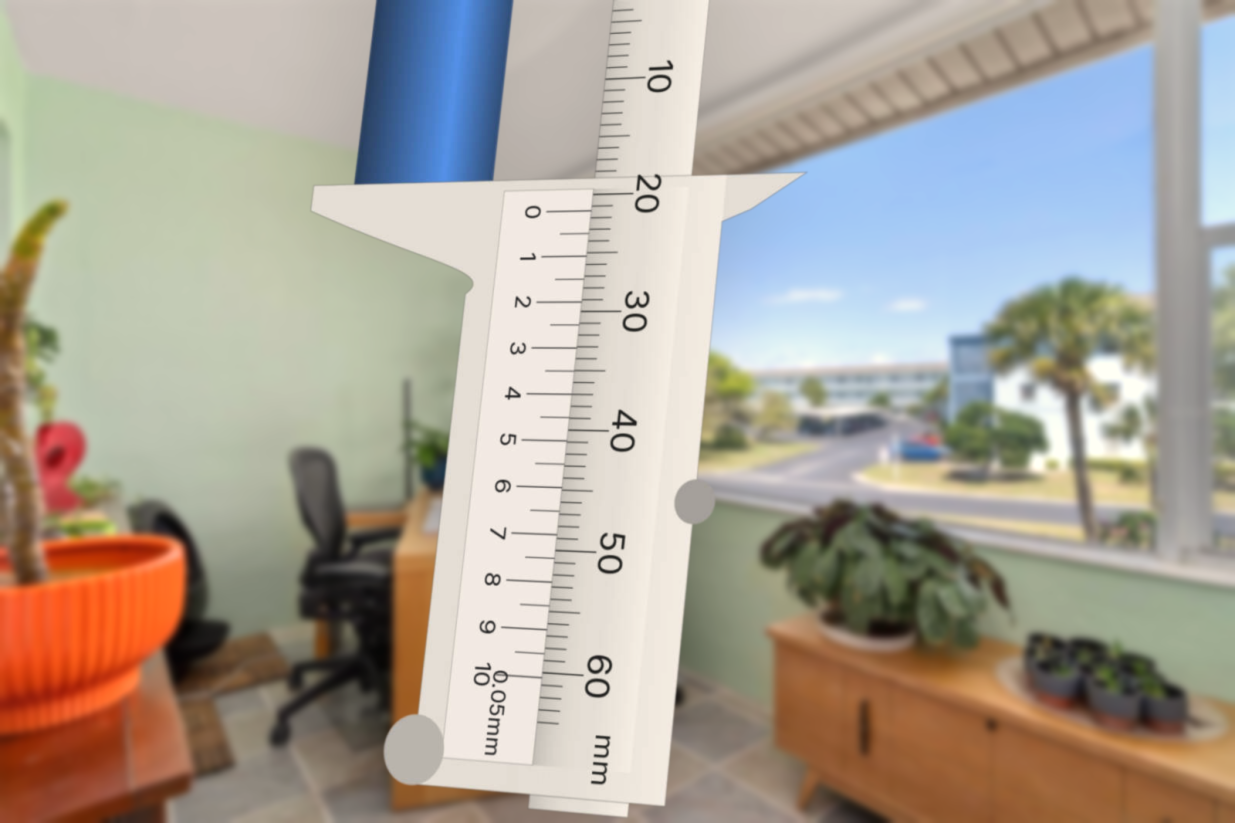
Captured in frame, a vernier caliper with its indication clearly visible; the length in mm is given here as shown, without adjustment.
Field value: 21.4 mm
